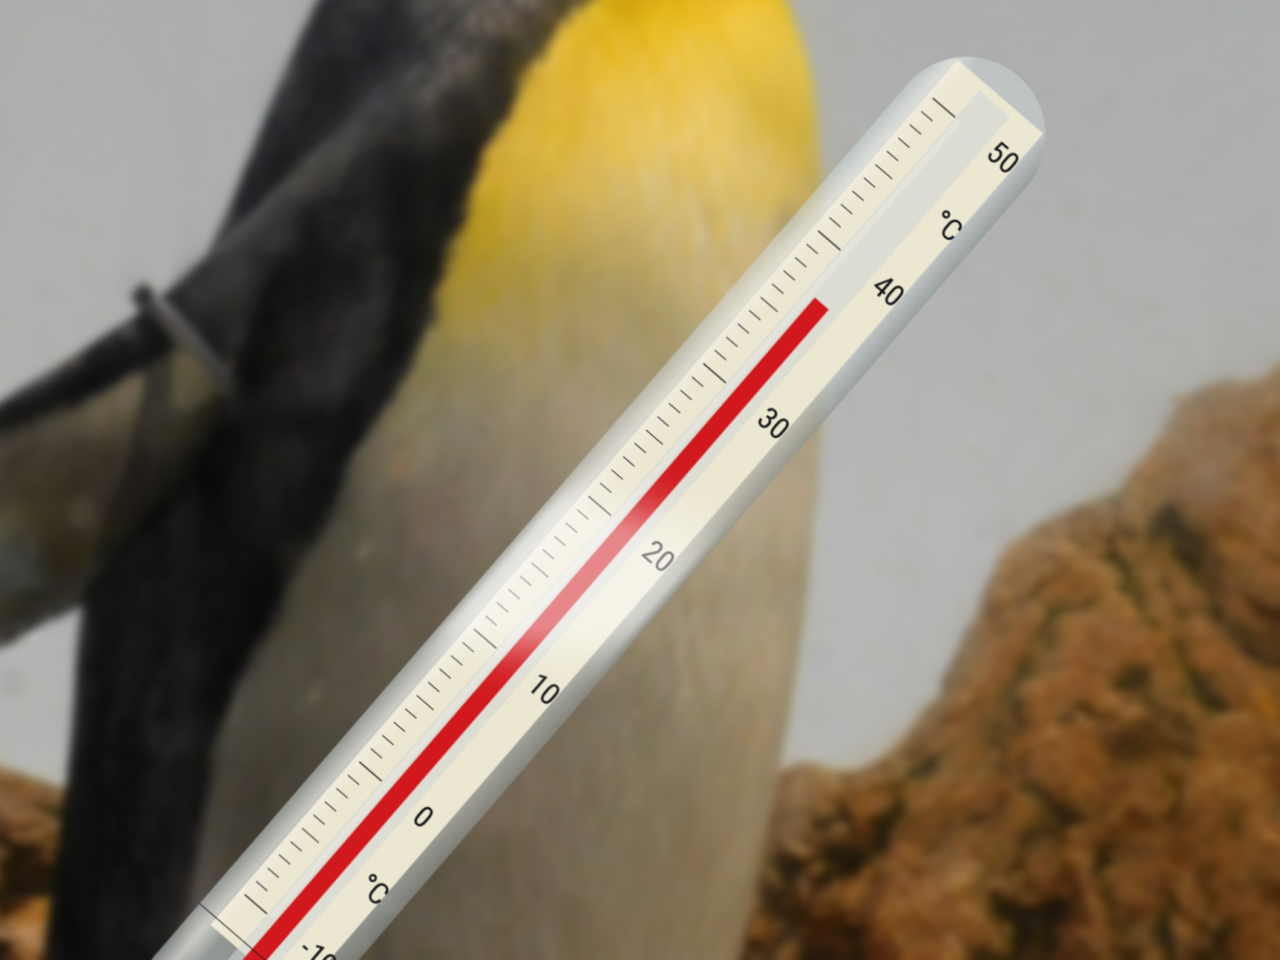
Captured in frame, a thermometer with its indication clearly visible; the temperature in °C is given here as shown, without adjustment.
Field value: 37 °C
